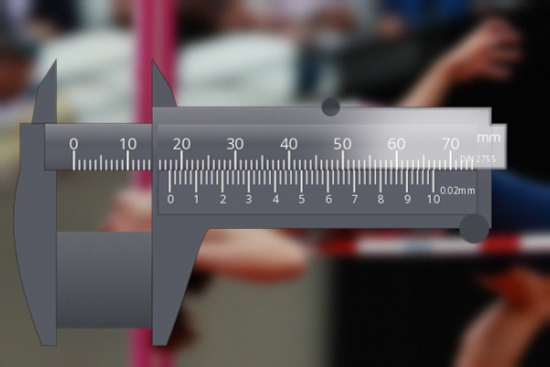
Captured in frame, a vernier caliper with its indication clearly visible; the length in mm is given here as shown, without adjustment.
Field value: 17.8 mm
